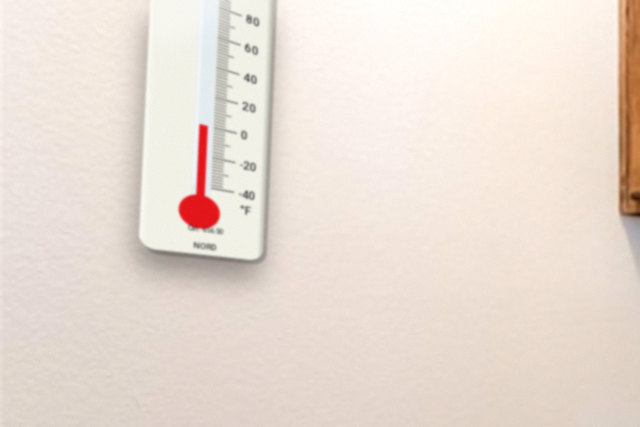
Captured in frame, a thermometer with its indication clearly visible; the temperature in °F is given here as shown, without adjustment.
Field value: 0 °F
